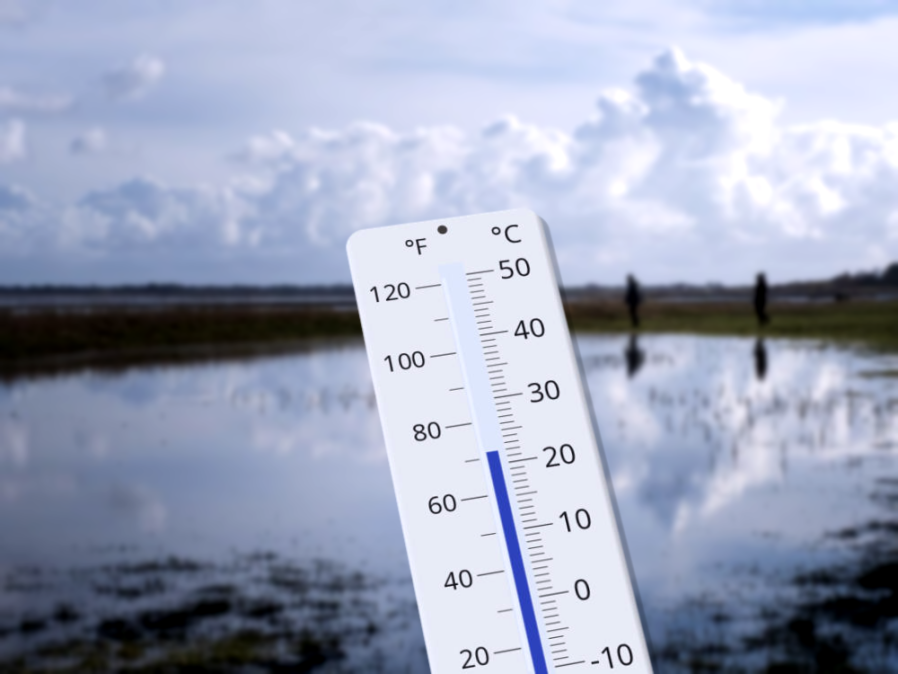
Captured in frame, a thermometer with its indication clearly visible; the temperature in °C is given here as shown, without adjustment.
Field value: 22 °C
